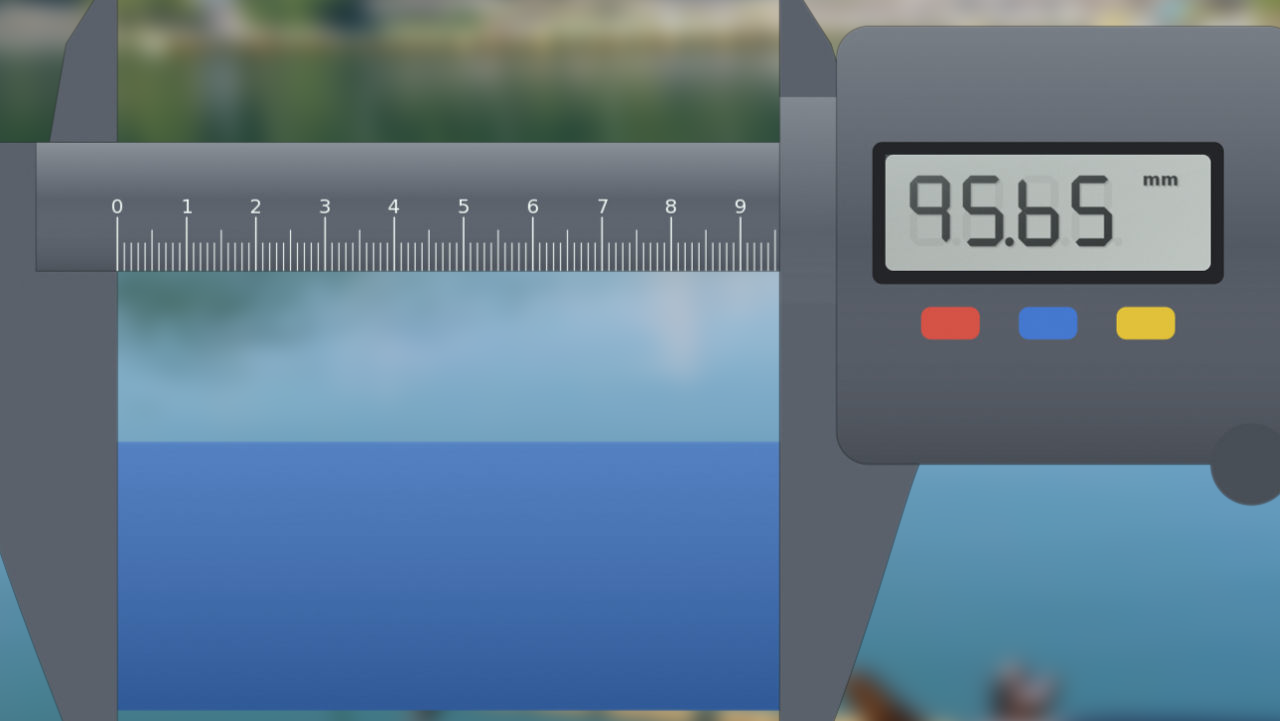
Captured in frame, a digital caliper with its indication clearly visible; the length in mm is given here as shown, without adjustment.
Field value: 95.65 mm
